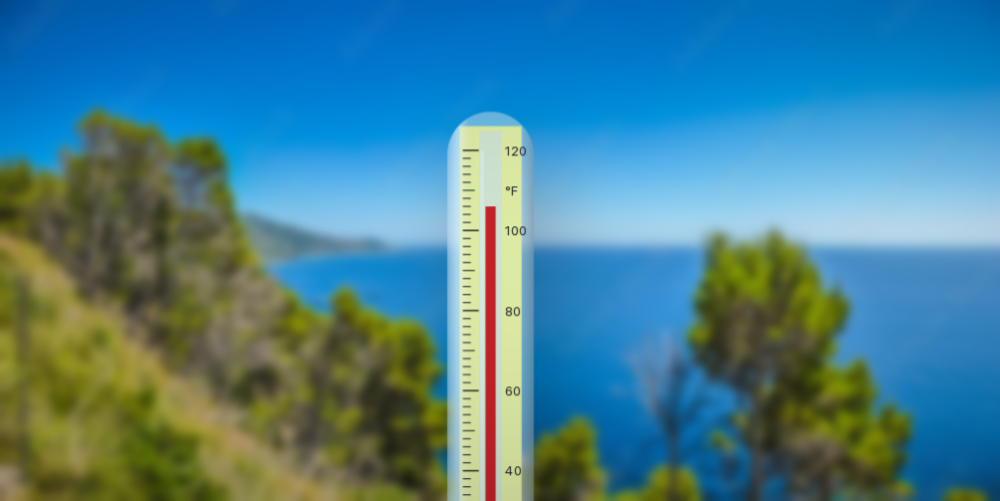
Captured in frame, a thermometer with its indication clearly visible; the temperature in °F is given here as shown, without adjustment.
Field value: 106 °F
